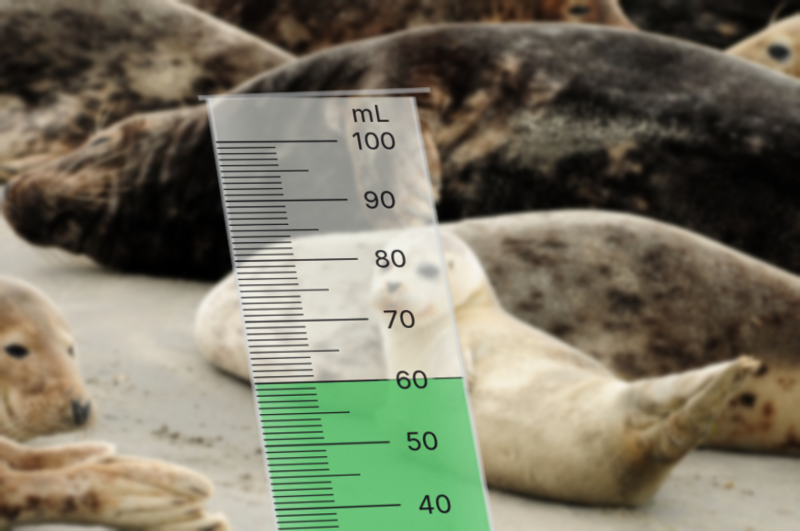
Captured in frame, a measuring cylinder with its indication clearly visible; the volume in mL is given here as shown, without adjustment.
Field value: 60 mL
